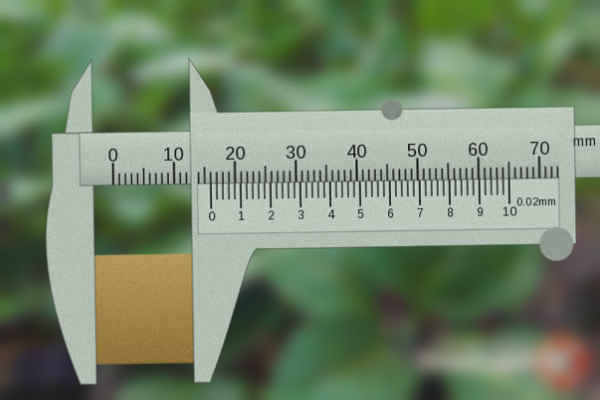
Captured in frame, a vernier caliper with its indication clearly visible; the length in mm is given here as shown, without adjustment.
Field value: 16.0 mm
